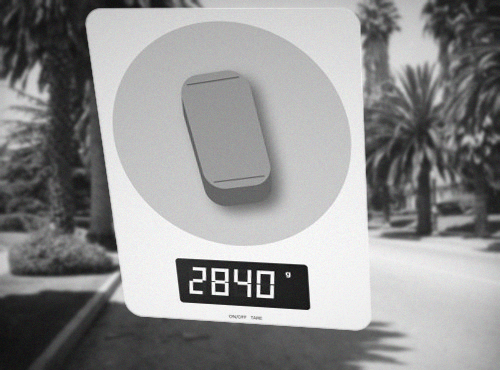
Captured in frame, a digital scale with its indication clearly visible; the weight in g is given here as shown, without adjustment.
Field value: 2840 g
